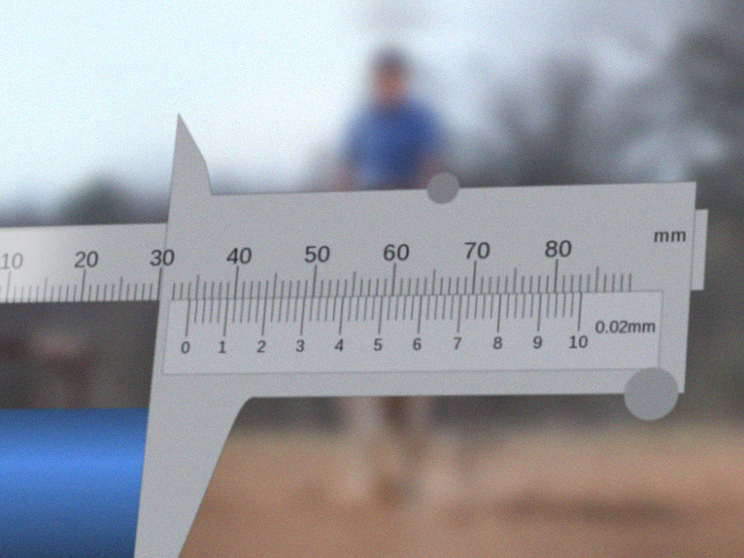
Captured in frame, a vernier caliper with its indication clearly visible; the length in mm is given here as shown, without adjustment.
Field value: 34.2 mm
